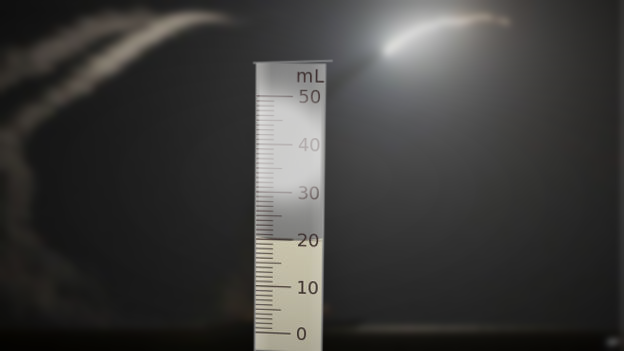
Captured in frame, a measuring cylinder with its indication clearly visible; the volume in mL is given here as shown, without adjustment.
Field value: 20 mL
